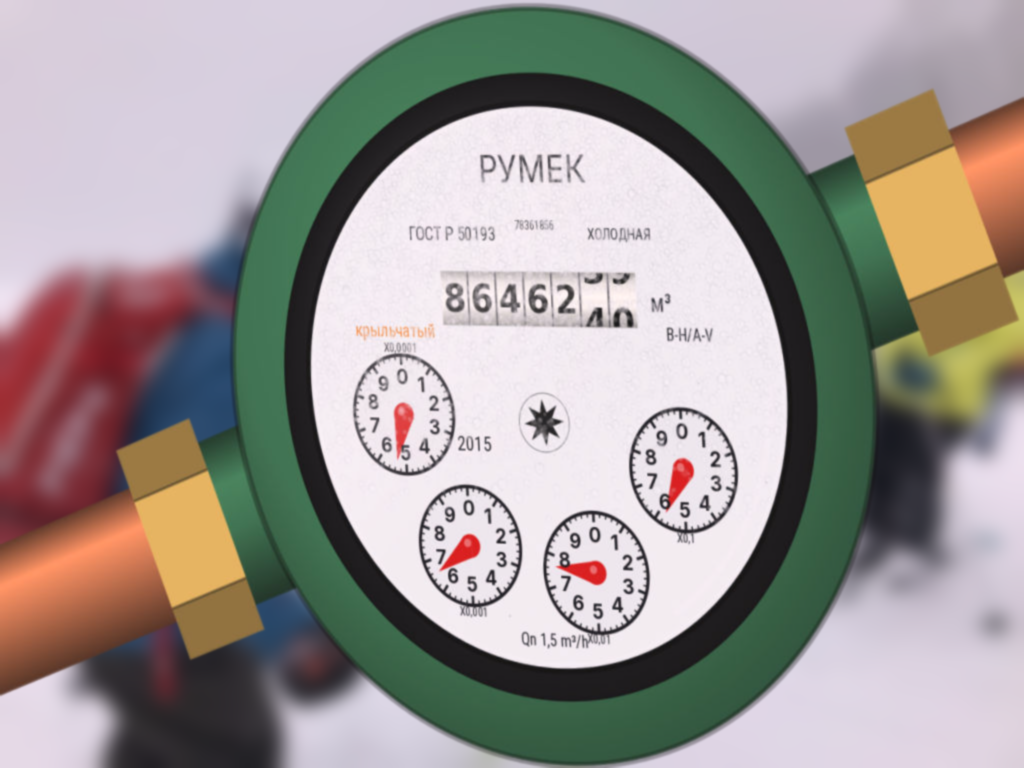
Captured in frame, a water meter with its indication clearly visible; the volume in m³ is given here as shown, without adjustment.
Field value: 8646239.5765 m³
